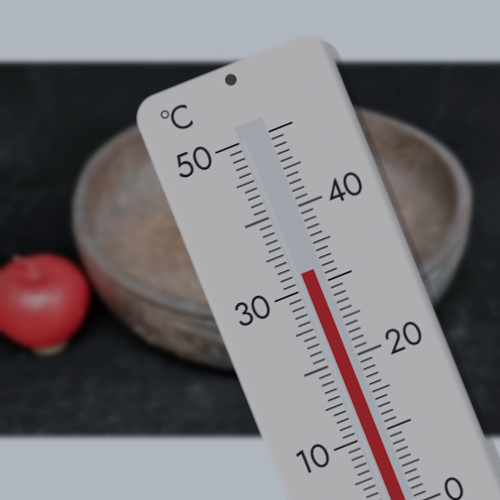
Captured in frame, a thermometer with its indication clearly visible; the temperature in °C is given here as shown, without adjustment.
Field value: 32 °C
